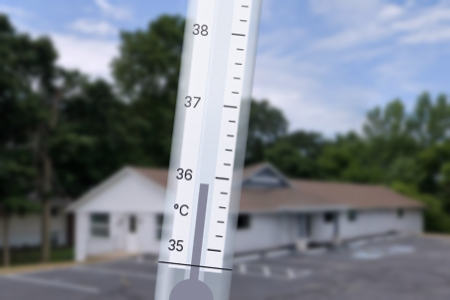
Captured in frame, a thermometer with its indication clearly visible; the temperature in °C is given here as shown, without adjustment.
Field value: 35.9 °C
